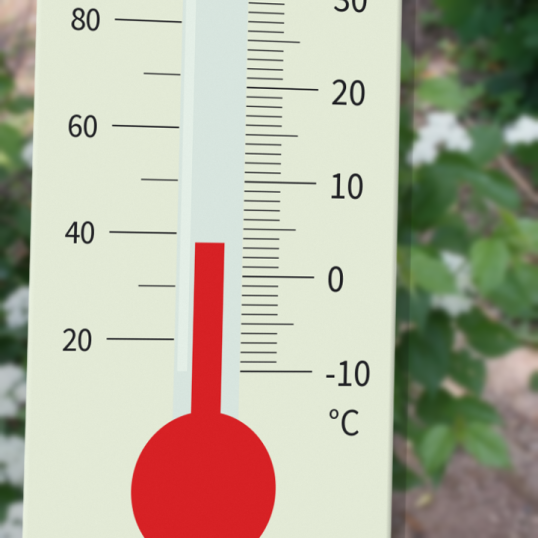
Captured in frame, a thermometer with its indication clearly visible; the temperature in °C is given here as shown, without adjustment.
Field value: 3.5 °C
